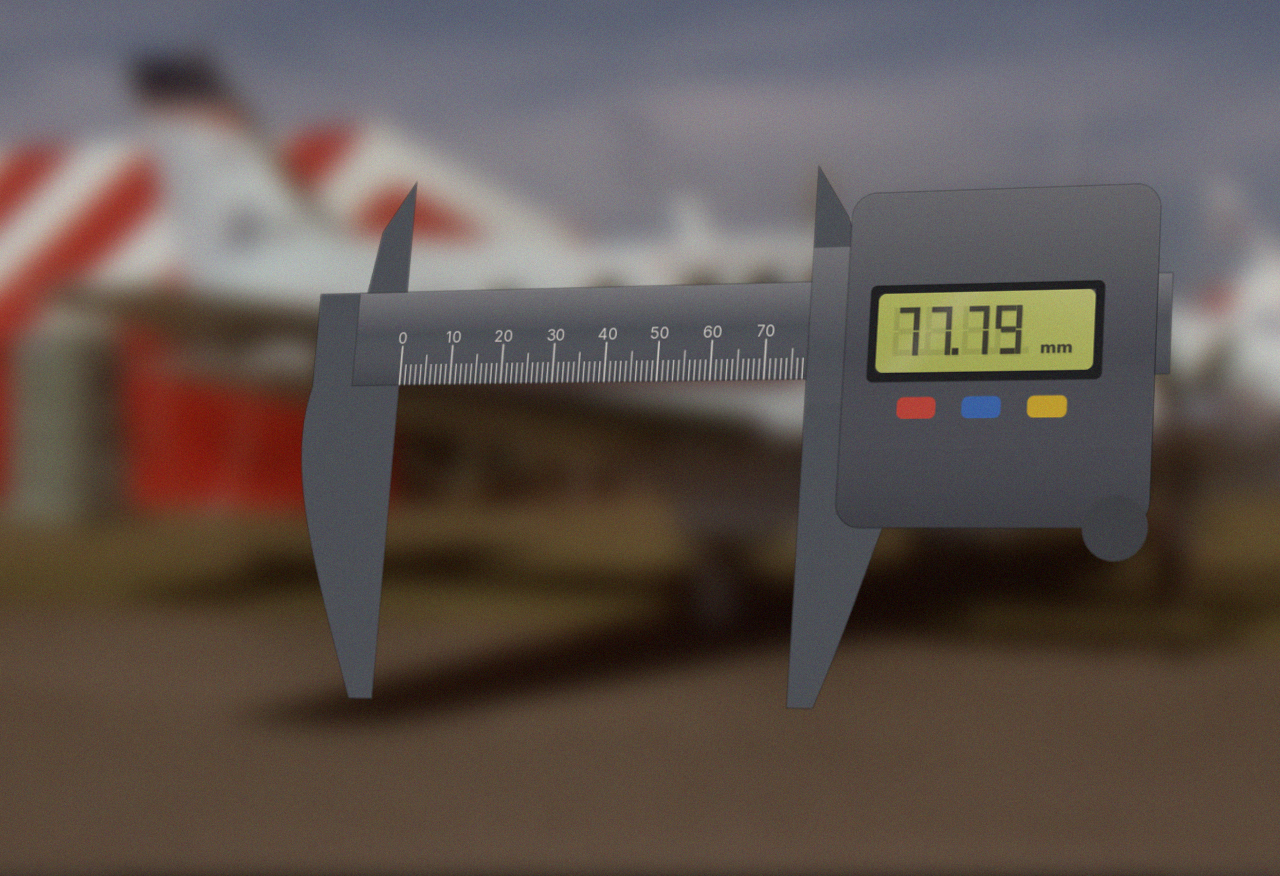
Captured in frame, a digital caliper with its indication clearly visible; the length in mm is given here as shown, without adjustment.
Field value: 77.79 mm
